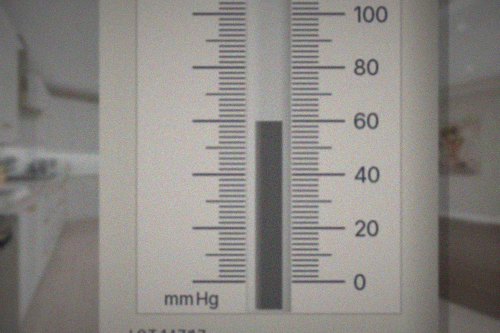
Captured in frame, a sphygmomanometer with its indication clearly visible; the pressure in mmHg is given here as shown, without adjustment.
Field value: 60 mmHg
